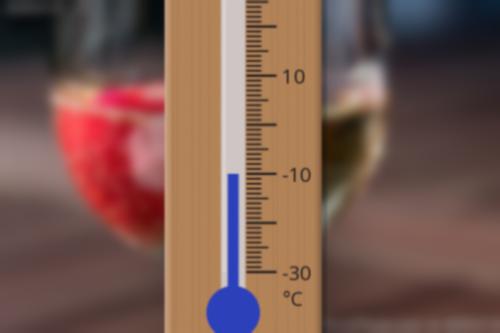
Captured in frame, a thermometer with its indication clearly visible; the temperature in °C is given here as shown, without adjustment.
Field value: -10 °C
